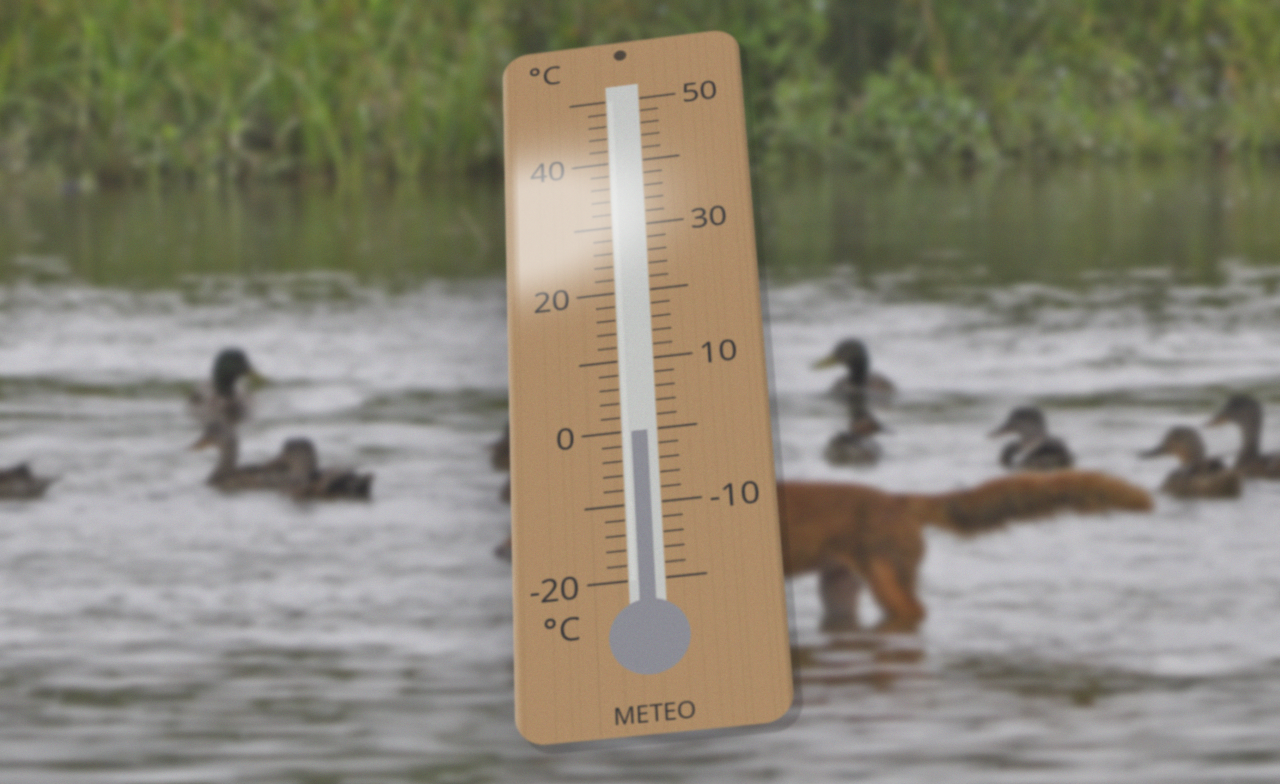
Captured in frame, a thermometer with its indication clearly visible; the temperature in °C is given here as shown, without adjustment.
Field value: 0 °C
